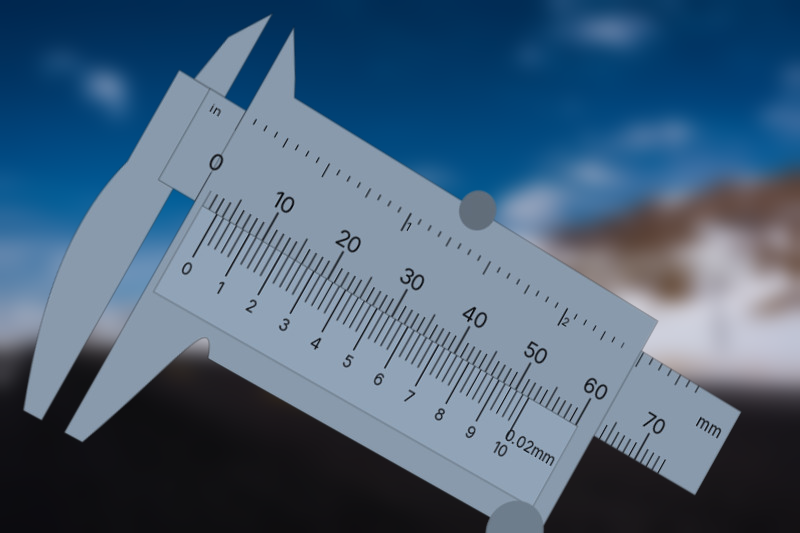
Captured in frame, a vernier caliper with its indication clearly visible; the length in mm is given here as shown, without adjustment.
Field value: 3.2 mm
